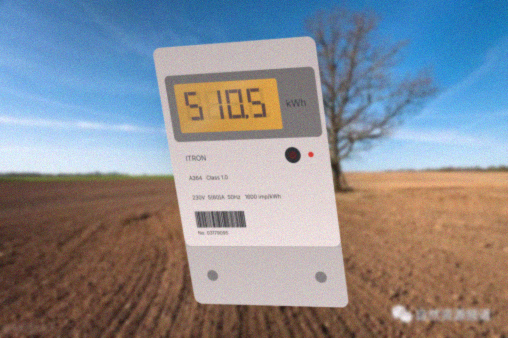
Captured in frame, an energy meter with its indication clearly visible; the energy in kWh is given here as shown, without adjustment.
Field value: 510.5 kWh
